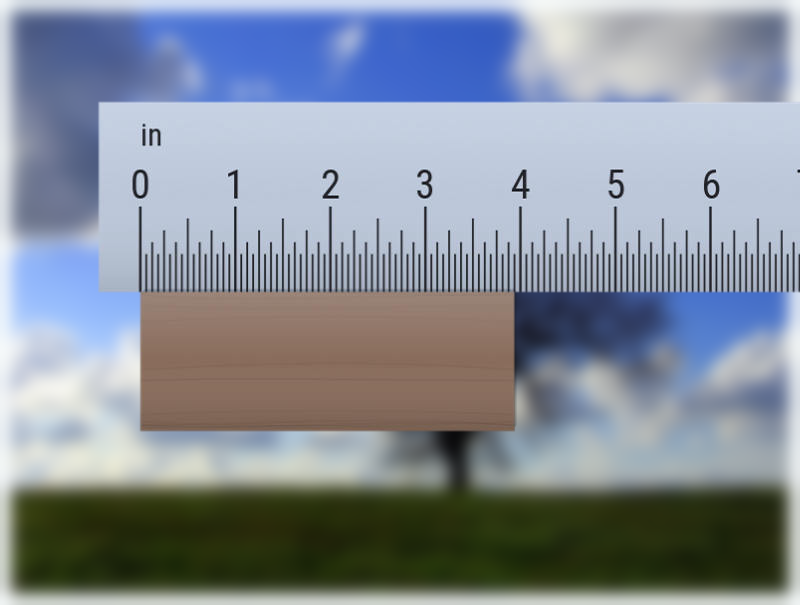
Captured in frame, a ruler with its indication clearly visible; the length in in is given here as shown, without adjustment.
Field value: 3.9375 in
